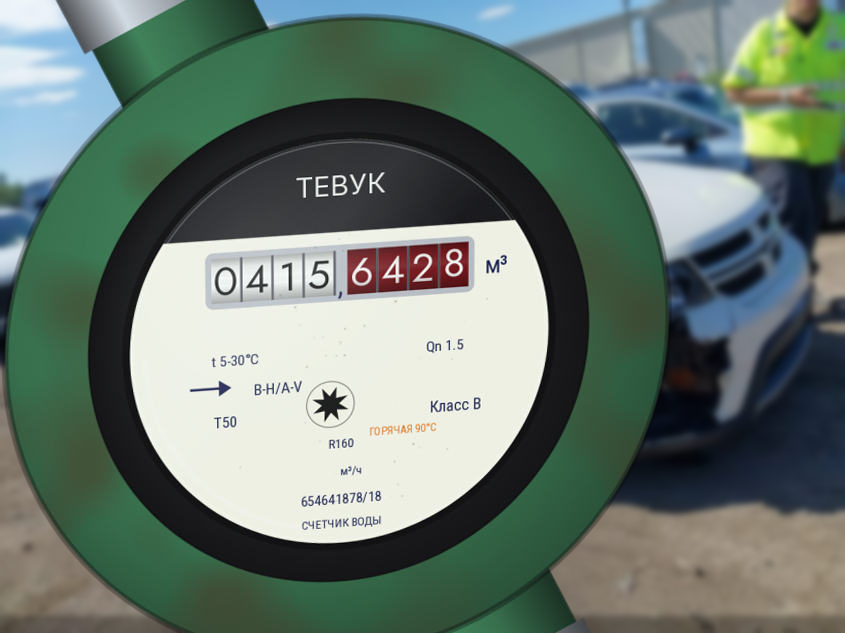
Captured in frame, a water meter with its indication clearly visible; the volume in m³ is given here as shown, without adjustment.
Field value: 415.6428 m³
